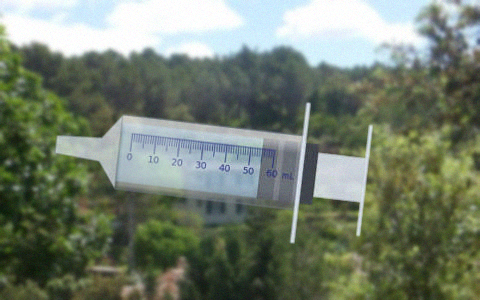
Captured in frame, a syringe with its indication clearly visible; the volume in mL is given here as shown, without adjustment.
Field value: 55 mL
